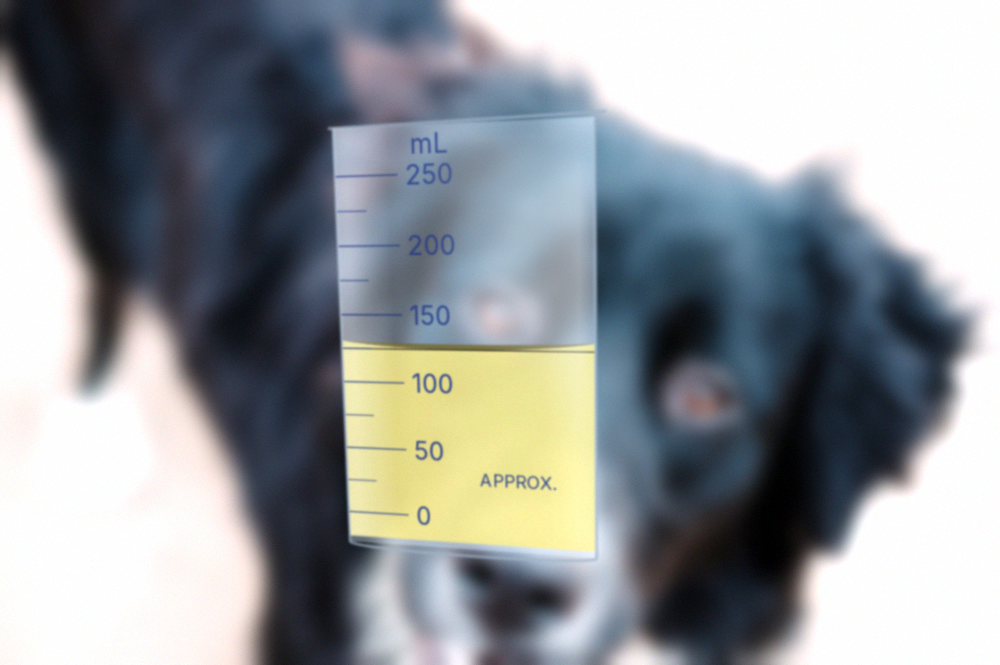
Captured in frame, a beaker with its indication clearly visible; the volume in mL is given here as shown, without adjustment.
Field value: 125 mL
